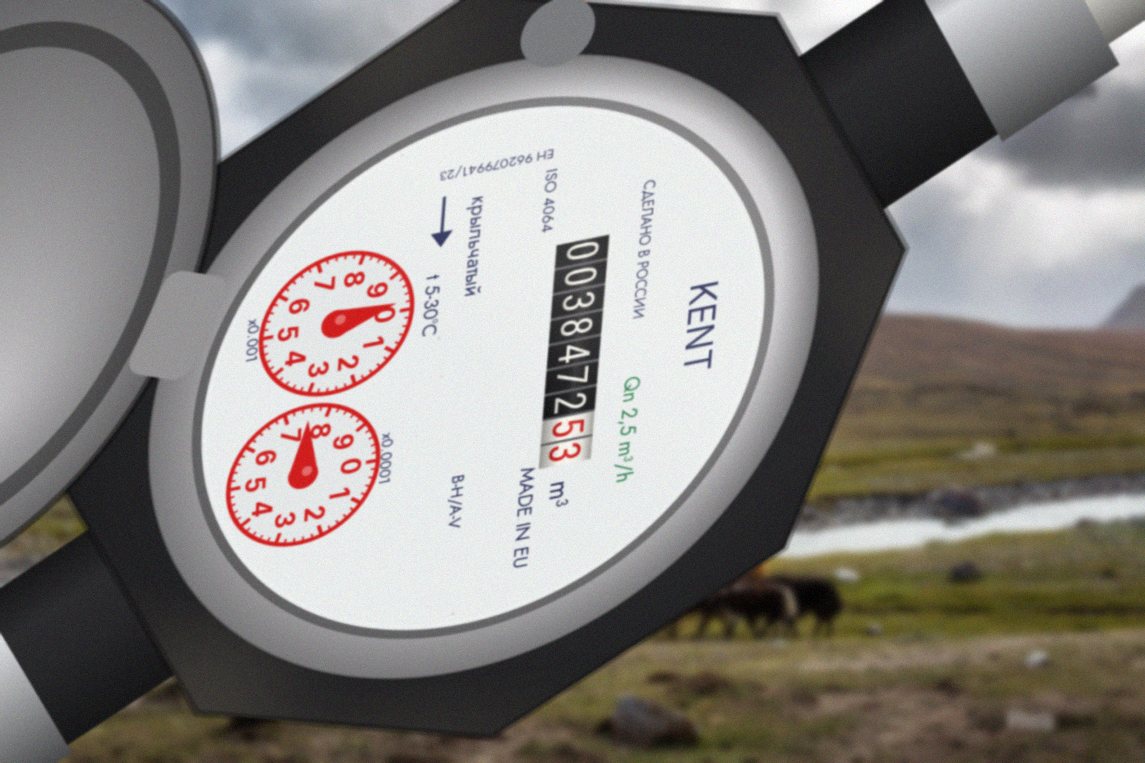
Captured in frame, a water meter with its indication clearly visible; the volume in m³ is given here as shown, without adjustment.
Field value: 38472.5297 m³
